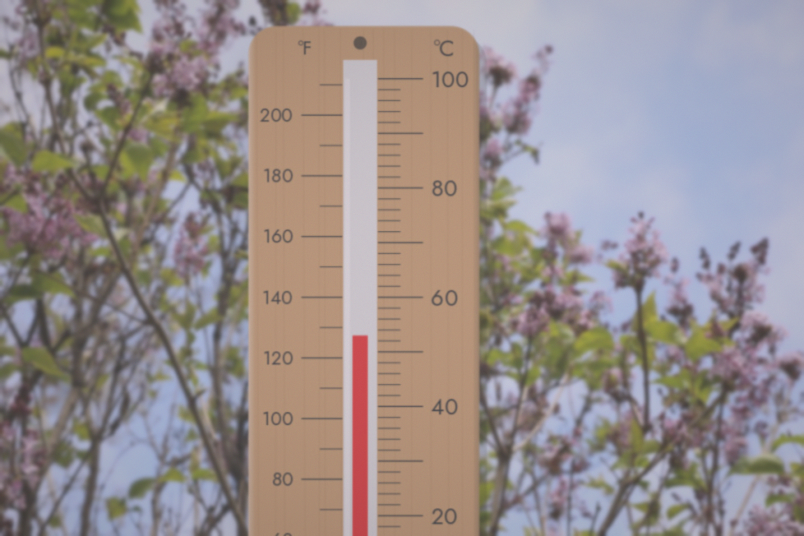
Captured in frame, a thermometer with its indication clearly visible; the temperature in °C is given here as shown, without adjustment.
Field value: 53 °C
